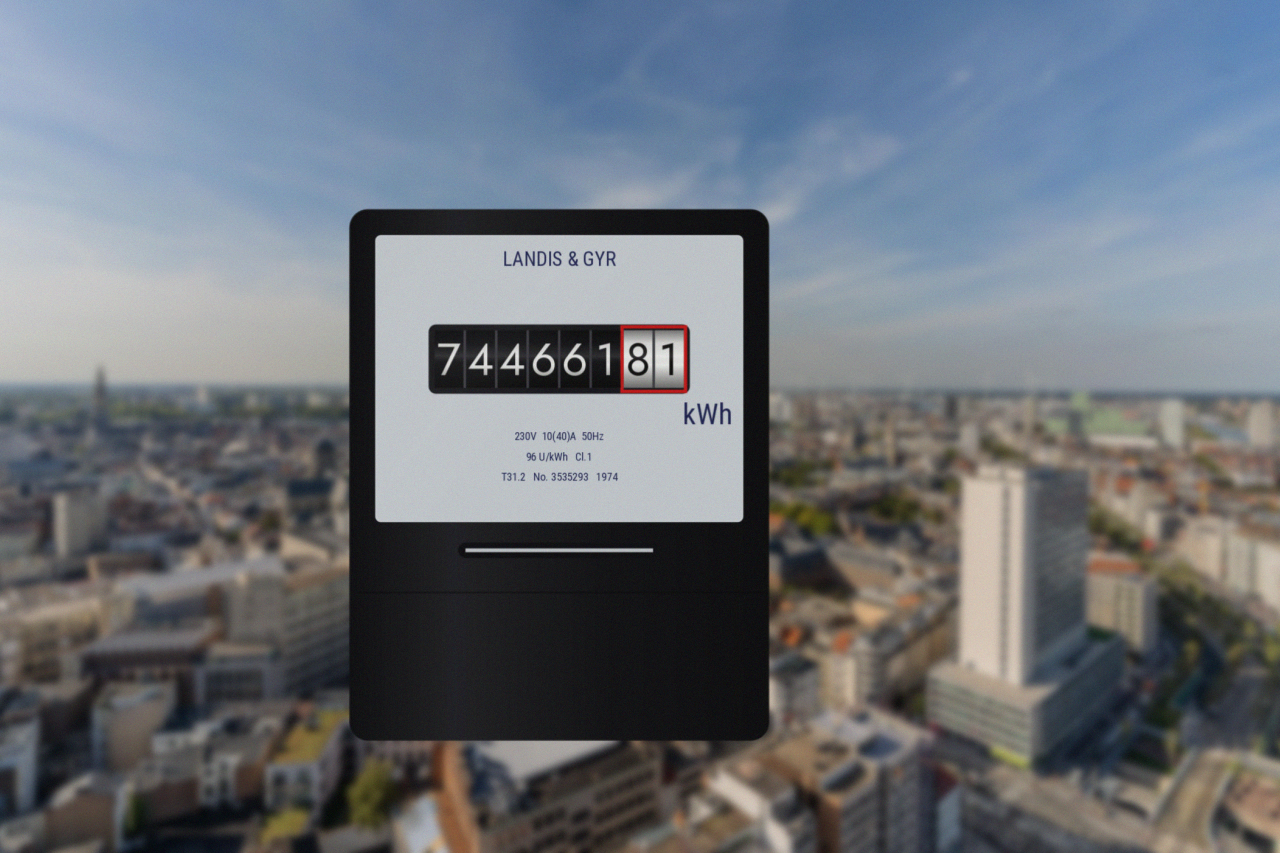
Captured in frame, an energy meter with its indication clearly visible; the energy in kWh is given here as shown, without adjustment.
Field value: 744661.81 kWh
